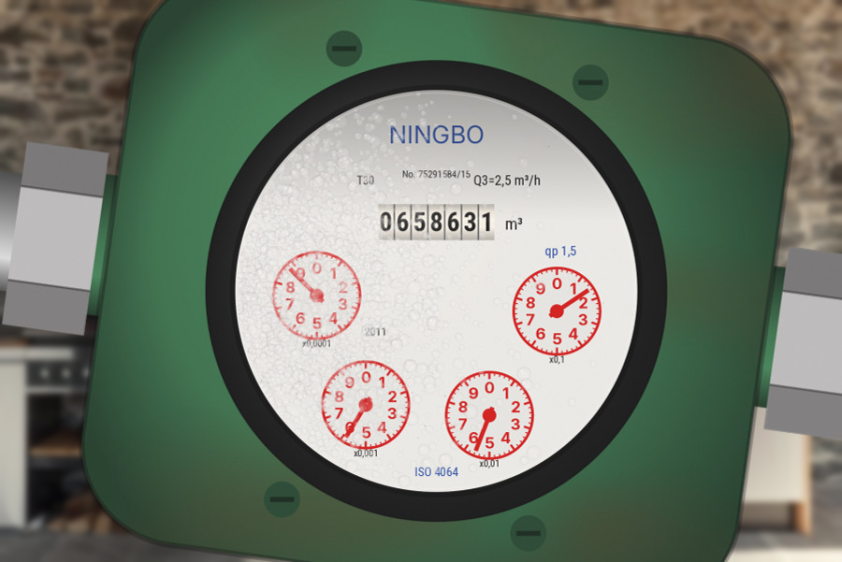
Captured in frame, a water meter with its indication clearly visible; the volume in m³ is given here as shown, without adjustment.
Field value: 658631.1558 m³
